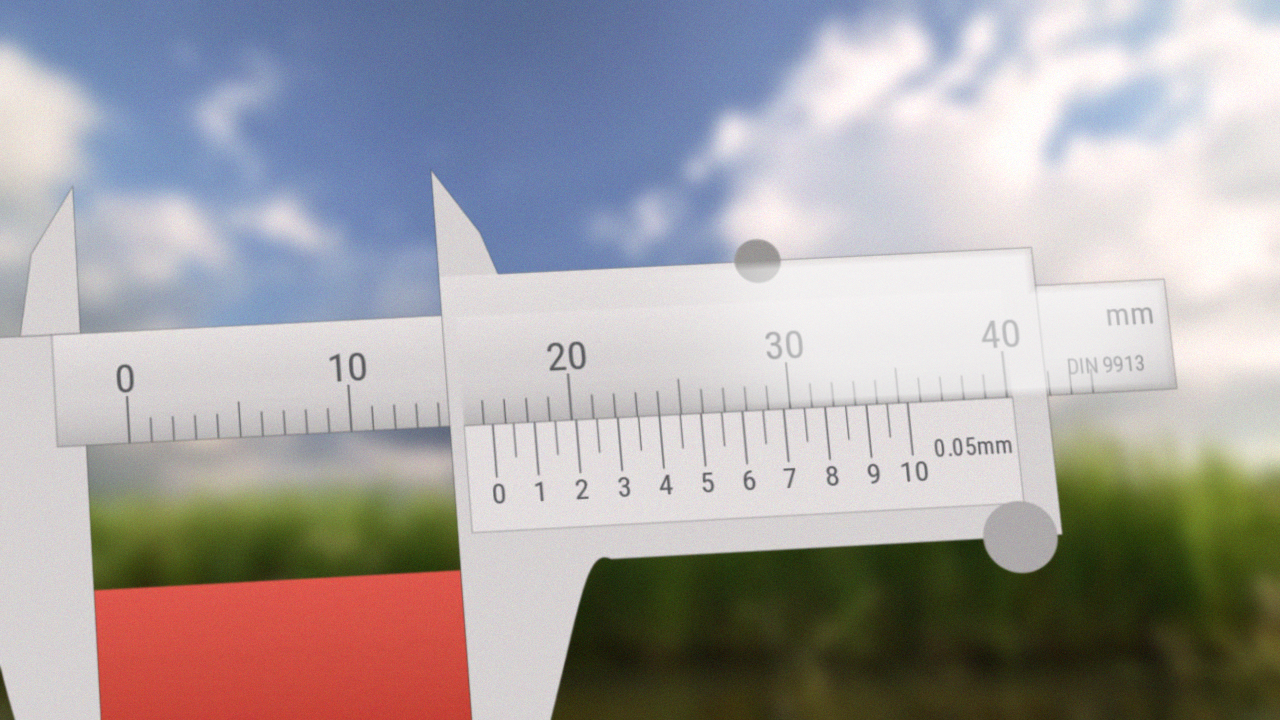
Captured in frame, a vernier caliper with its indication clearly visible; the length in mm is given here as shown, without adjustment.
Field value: 16.4 mm
